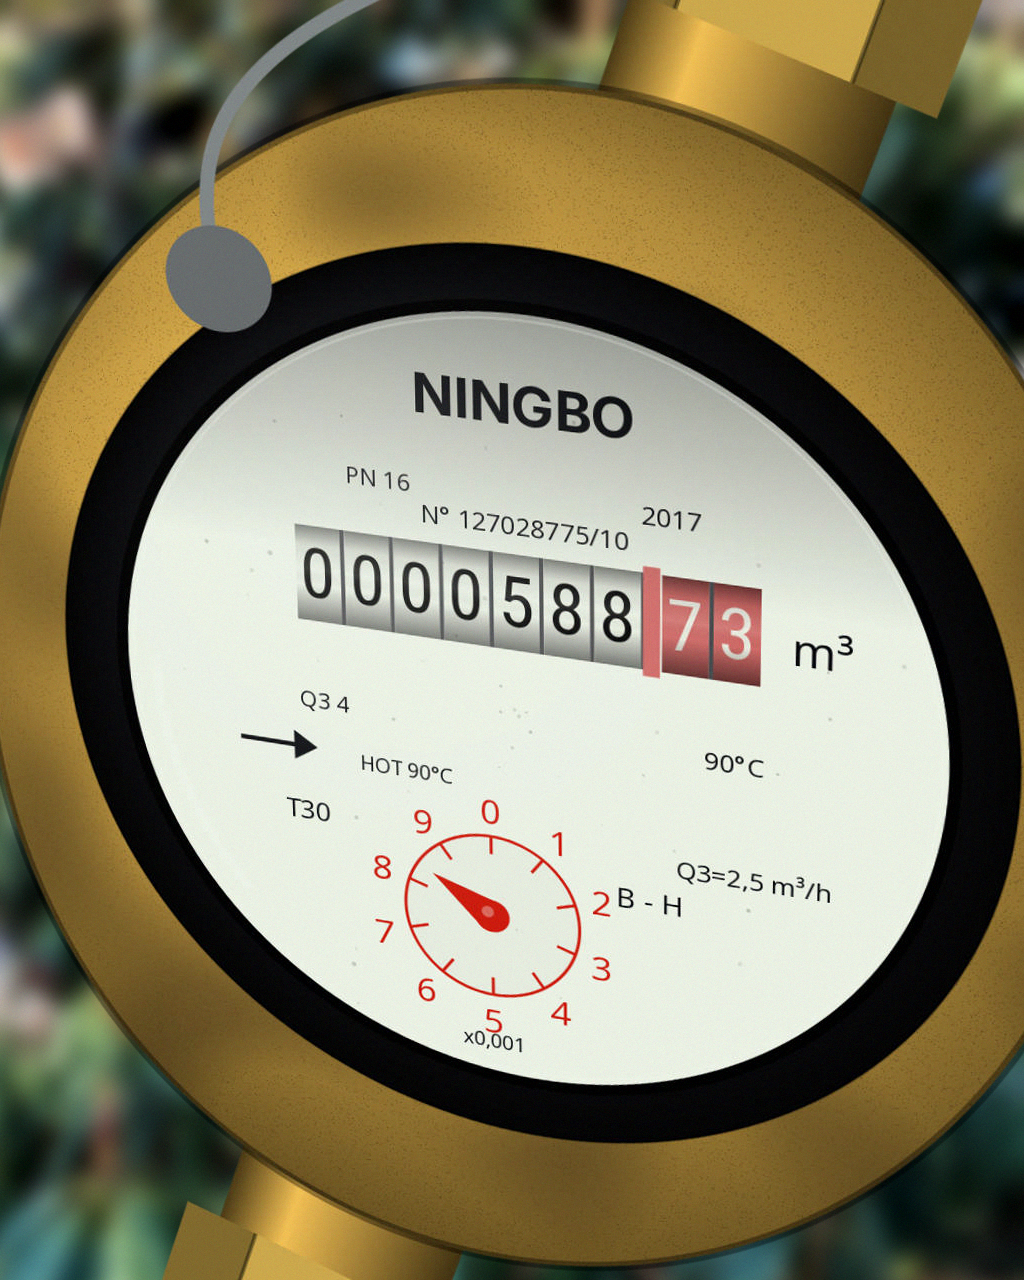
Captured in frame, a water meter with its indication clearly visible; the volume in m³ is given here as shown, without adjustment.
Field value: 588.738 m³
